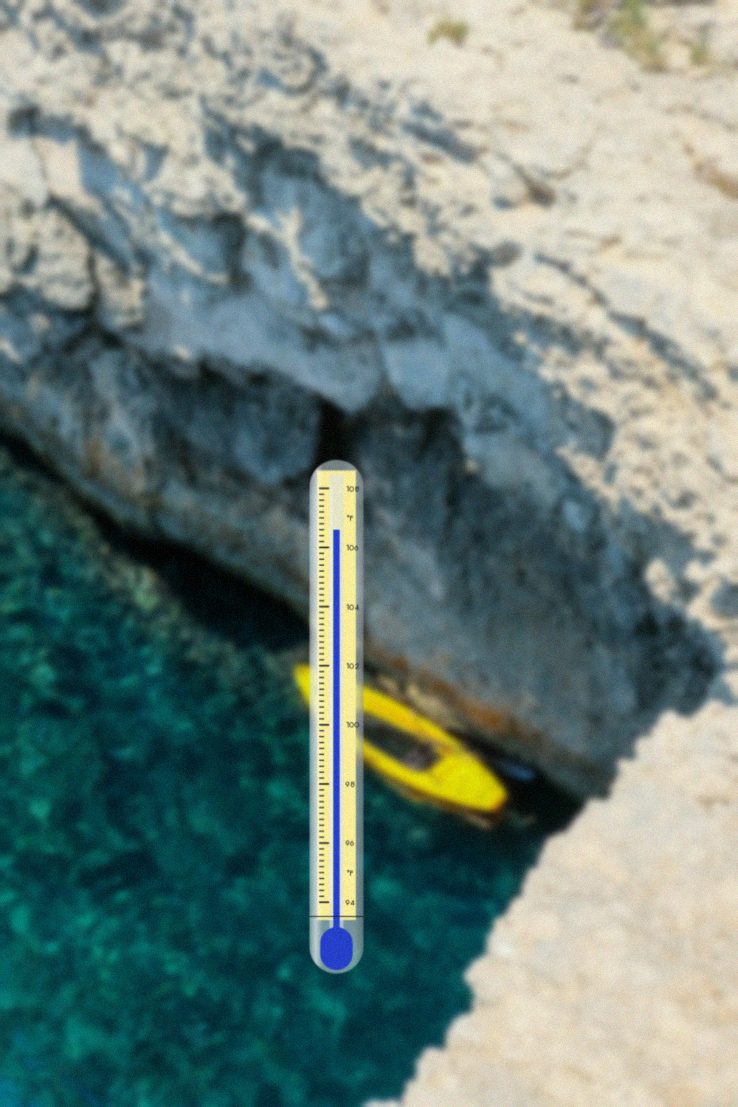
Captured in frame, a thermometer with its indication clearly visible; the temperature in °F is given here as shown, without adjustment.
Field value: 106.6 °F
